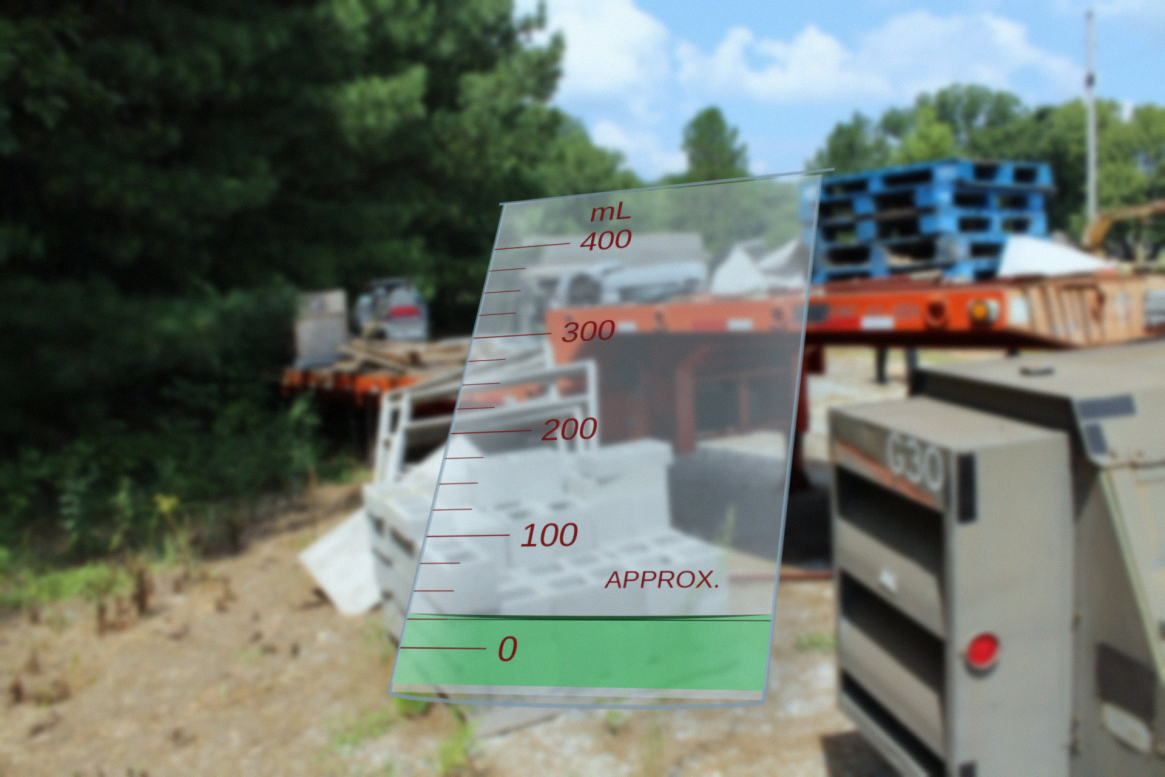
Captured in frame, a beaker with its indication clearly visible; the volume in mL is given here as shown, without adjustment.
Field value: 25 mL
